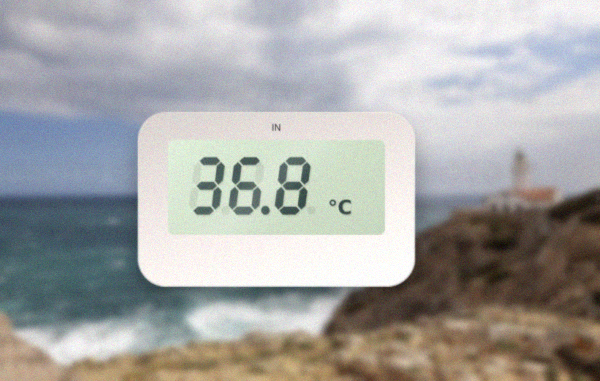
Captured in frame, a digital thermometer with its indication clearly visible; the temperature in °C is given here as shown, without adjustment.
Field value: 36.8 °C
